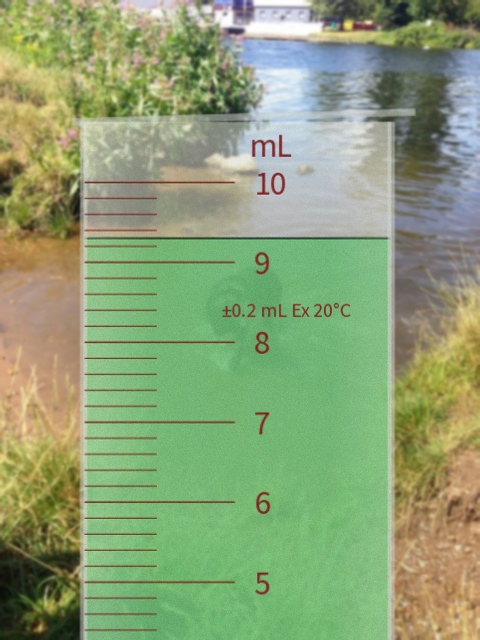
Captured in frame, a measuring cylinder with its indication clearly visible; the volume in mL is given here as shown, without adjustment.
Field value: 9.3 mL
